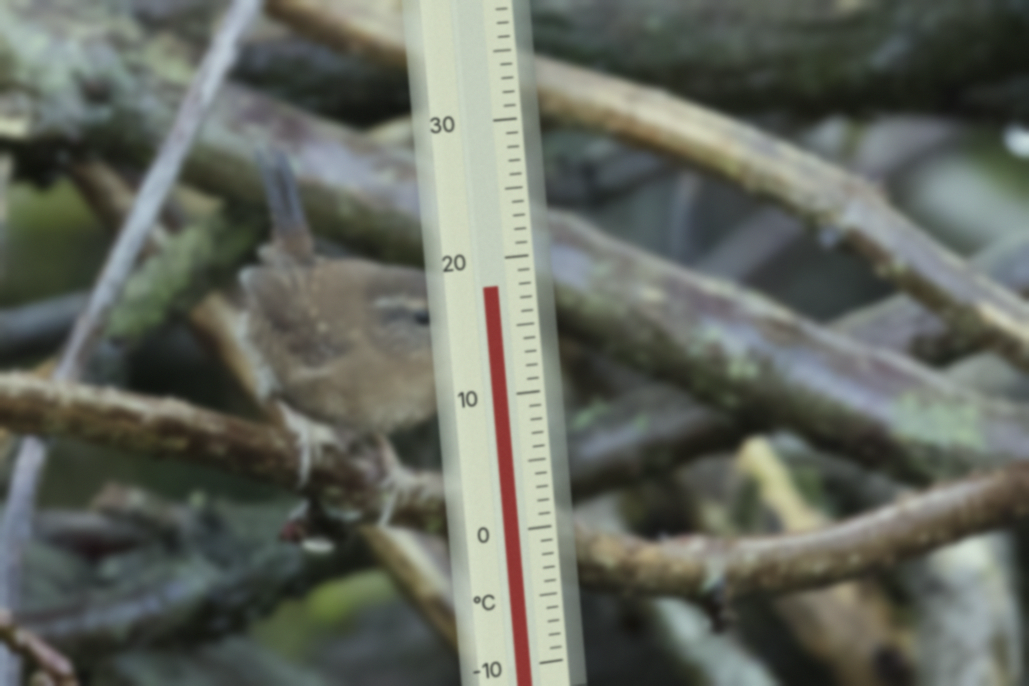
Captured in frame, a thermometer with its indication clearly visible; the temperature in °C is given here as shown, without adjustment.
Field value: 18 °C
